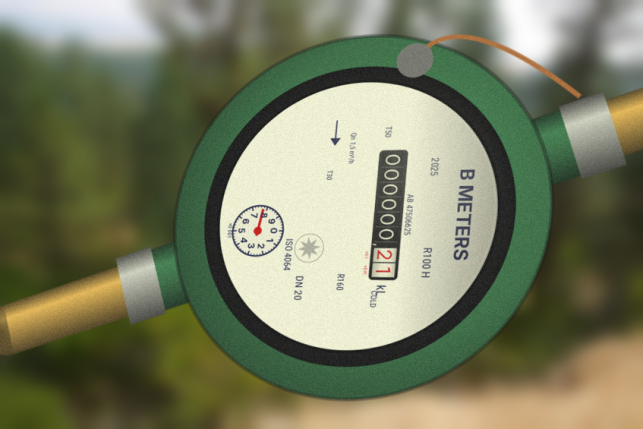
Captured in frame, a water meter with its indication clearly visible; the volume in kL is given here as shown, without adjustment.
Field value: 0.217 kL
